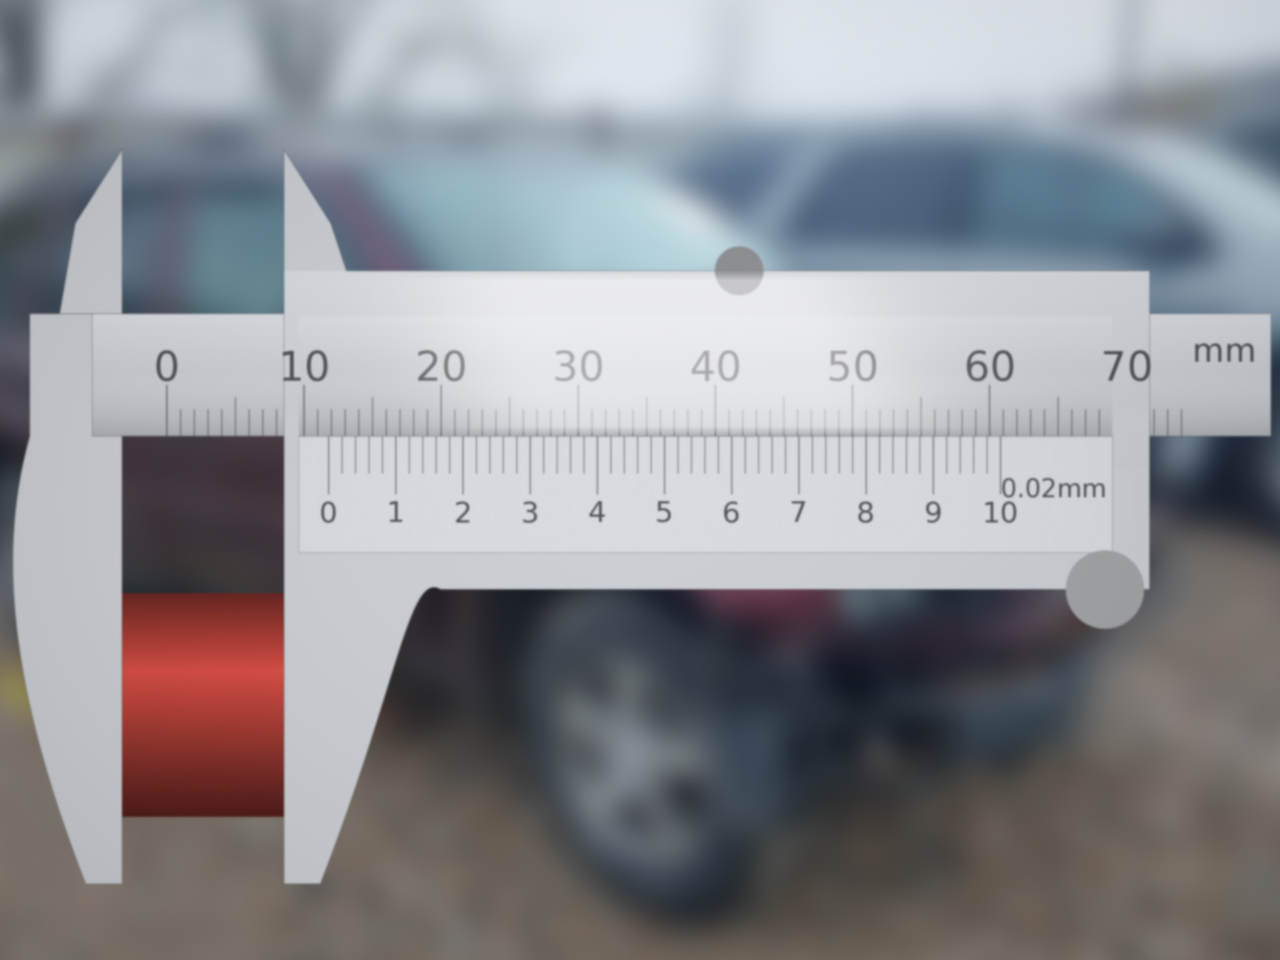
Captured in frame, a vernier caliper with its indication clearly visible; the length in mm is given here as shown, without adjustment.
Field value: 11.8 mm
